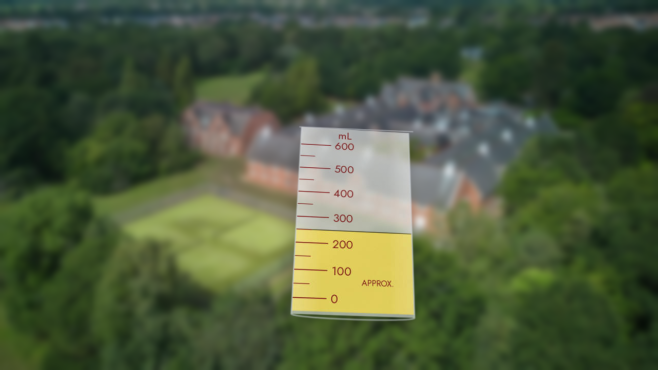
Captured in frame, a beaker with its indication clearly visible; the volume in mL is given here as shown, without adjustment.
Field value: 250 mL
